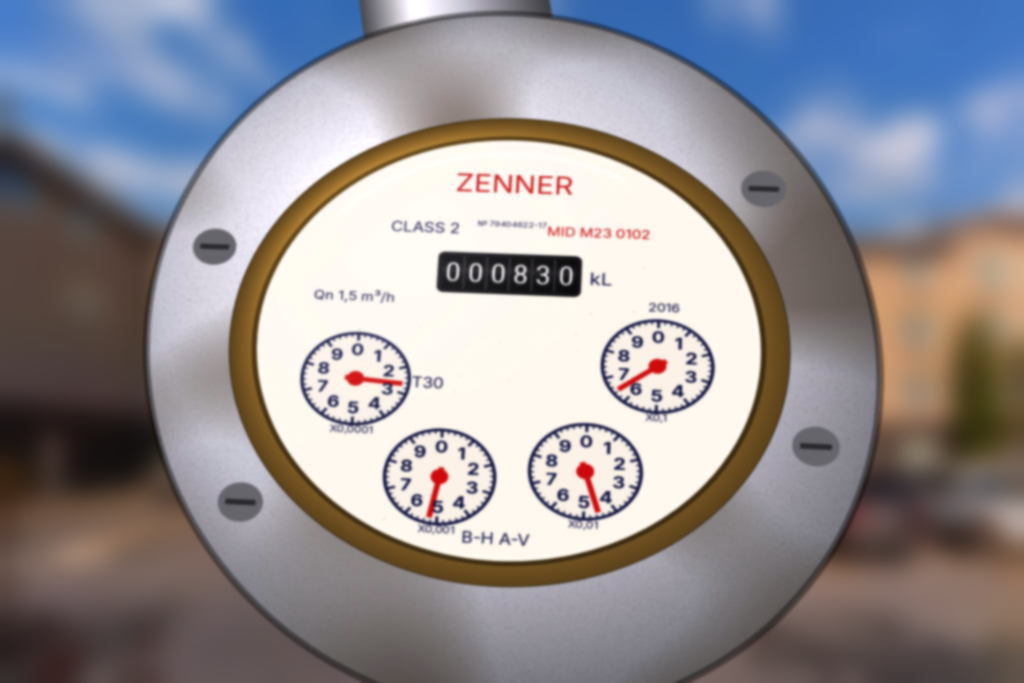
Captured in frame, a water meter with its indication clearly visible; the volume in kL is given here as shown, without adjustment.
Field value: 830.6452 kL
